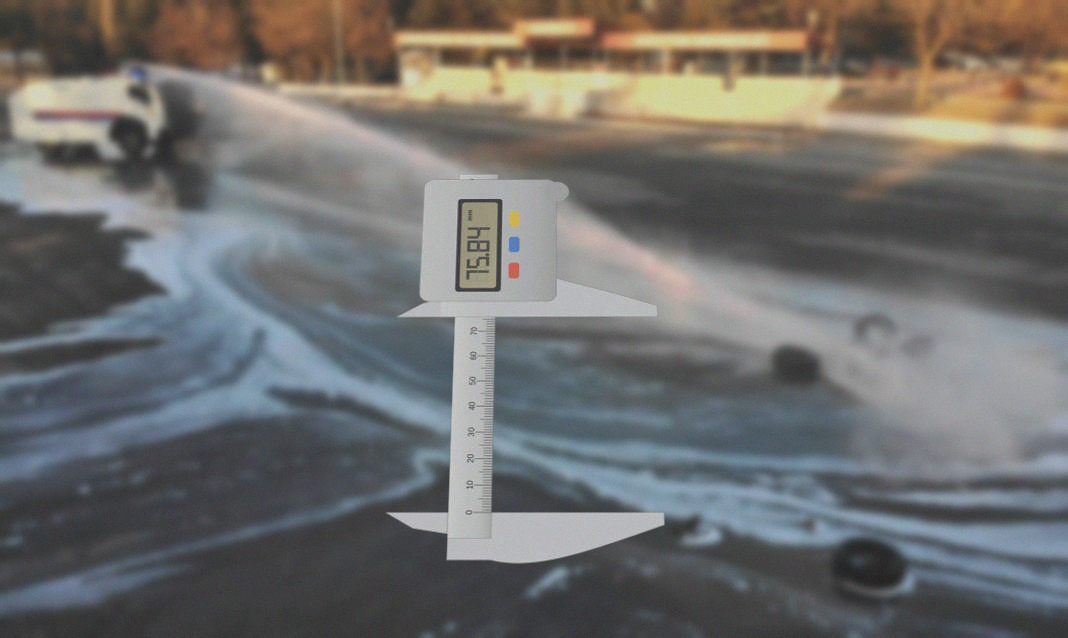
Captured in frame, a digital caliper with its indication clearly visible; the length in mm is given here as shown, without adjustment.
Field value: 75.84 mm
